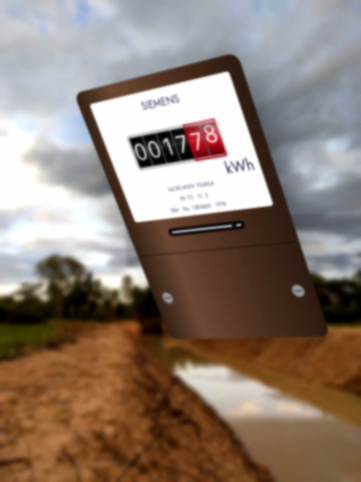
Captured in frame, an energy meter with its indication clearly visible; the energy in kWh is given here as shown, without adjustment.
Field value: 17.78 kWh
